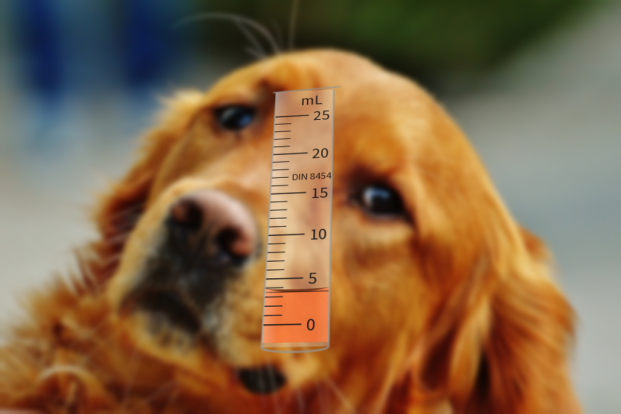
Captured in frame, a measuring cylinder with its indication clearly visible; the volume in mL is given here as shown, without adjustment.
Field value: 3.5 mL
